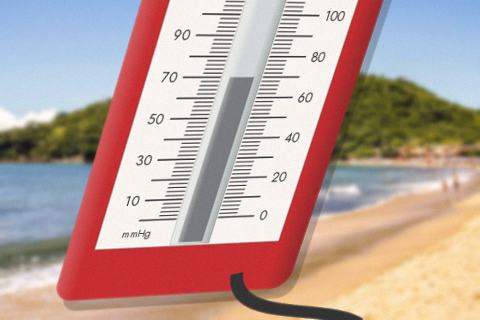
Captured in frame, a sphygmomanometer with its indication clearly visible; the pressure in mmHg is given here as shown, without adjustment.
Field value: 70 mmHg
